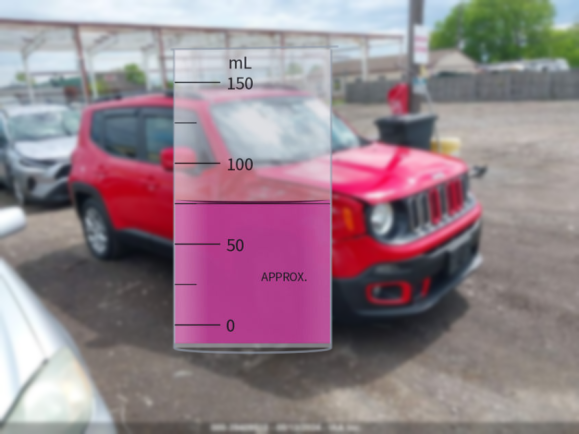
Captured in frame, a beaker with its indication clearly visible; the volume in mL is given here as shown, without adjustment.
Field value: 75 mL
